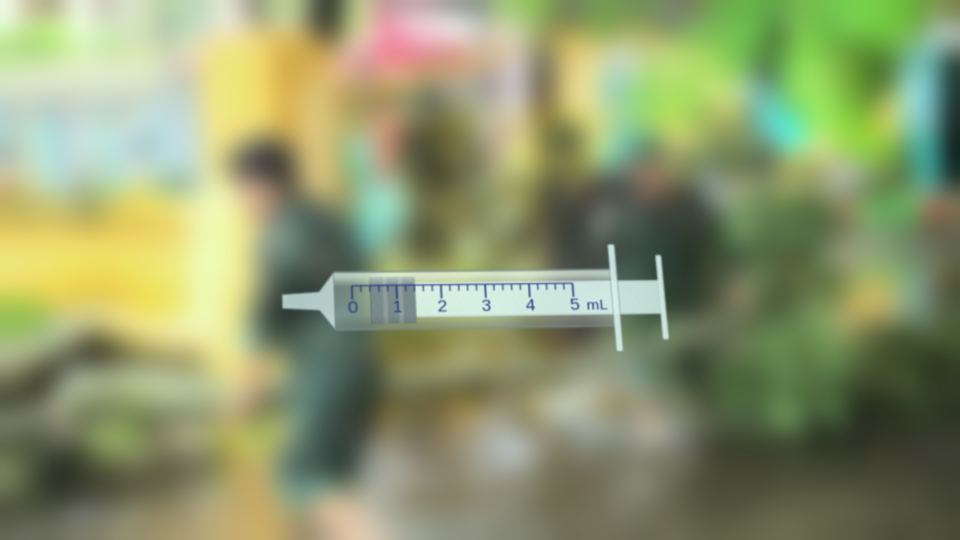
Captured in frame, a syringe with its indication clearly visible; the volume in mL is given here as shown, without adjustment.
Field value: 0.4 mL
